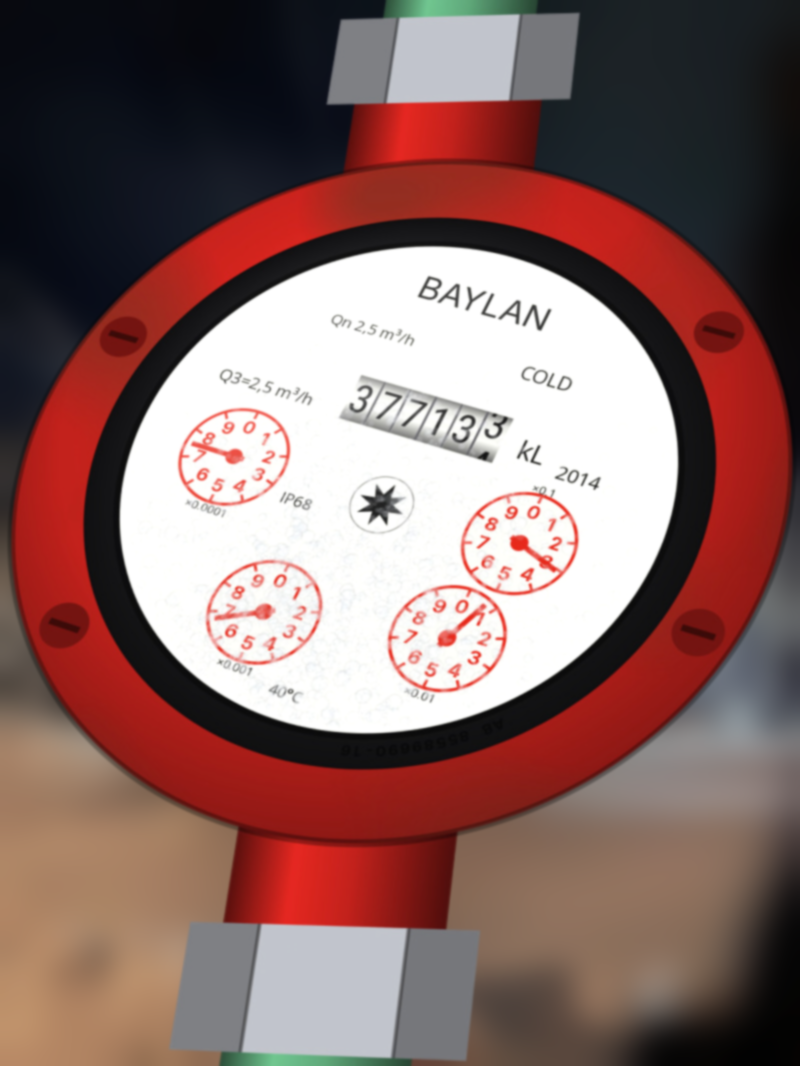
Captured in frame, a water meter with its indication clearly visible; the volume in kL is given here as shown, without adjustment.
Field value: 377133.3067 kL
